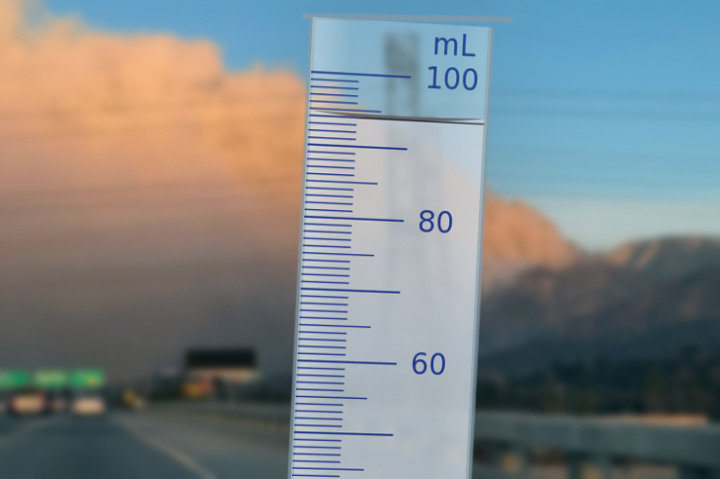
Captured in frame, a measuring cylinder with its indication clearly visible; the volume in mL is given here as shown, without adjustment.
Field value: 94 mL
